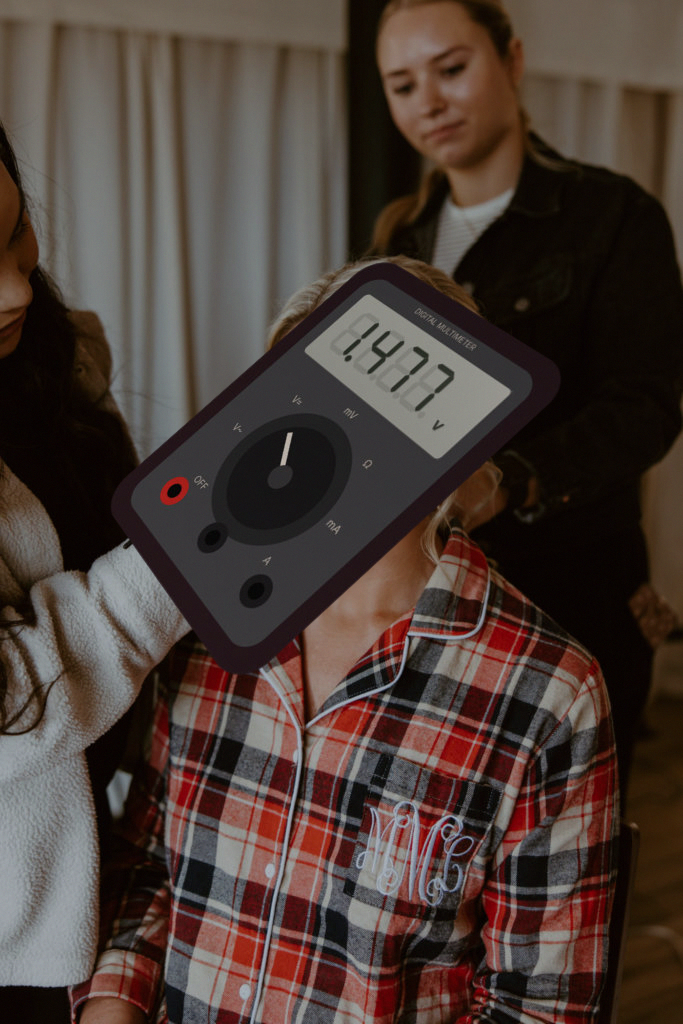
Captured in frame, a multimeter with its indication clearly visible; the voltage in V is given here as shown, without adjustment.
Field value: 1.477 V
